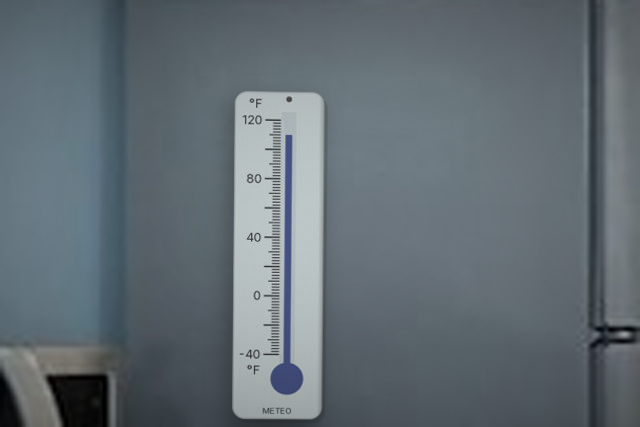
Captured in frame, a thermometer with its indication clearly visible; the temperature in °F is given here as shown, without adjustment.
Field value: 110 °F
